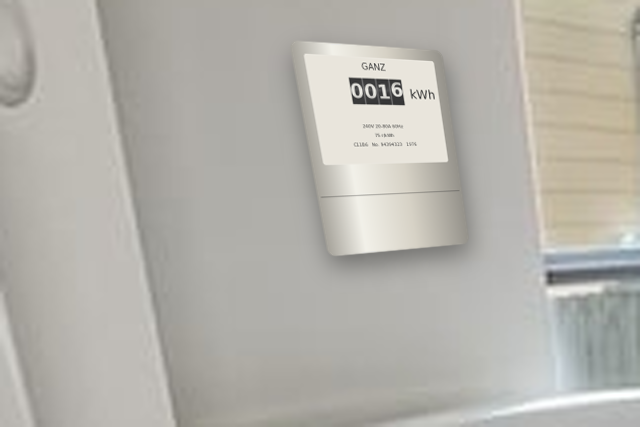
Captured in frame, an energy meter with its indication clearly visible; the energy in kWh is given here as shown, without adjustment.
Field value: 16 kWh
